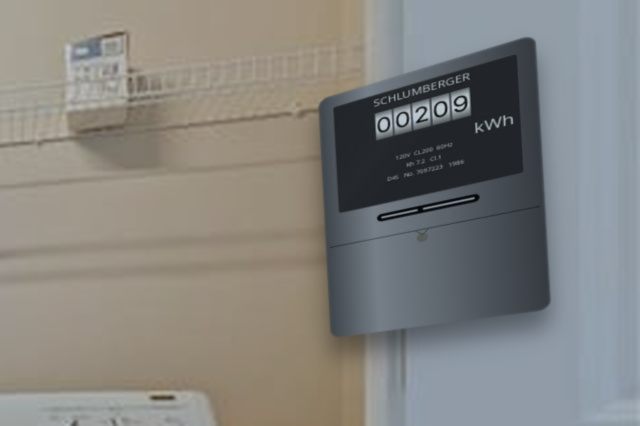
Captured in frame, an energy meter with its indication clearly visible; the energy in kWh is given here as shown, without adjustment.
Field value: 209 kWh
